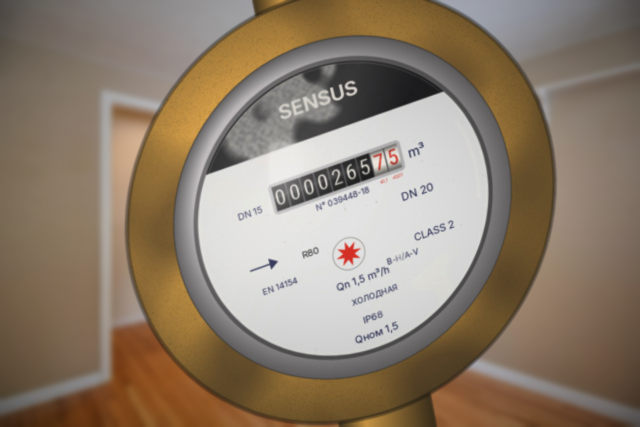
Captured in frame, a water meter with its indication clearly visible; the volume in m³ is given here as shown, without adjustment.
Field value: 265.75 m³
